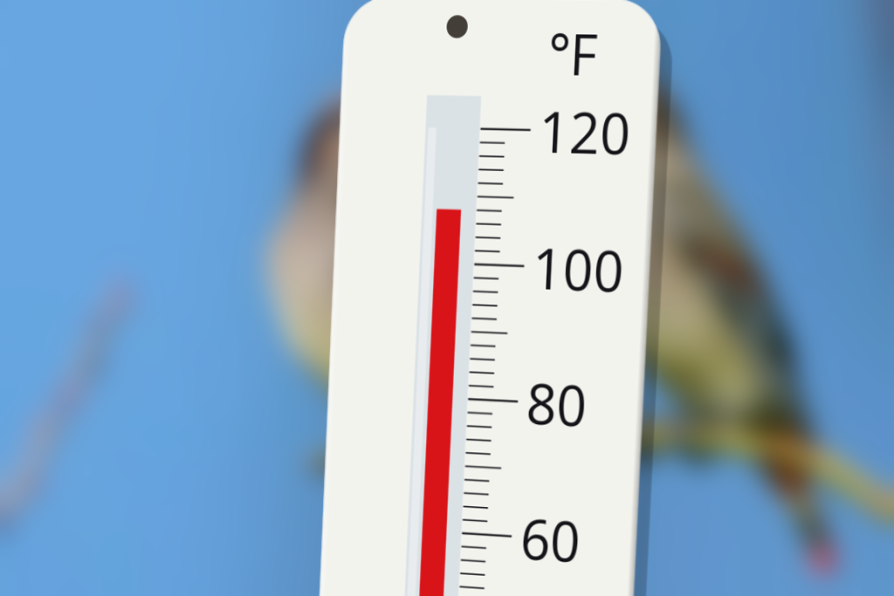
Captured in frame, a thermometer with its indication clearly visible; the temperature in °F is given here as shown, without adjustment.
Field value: 108 °F
